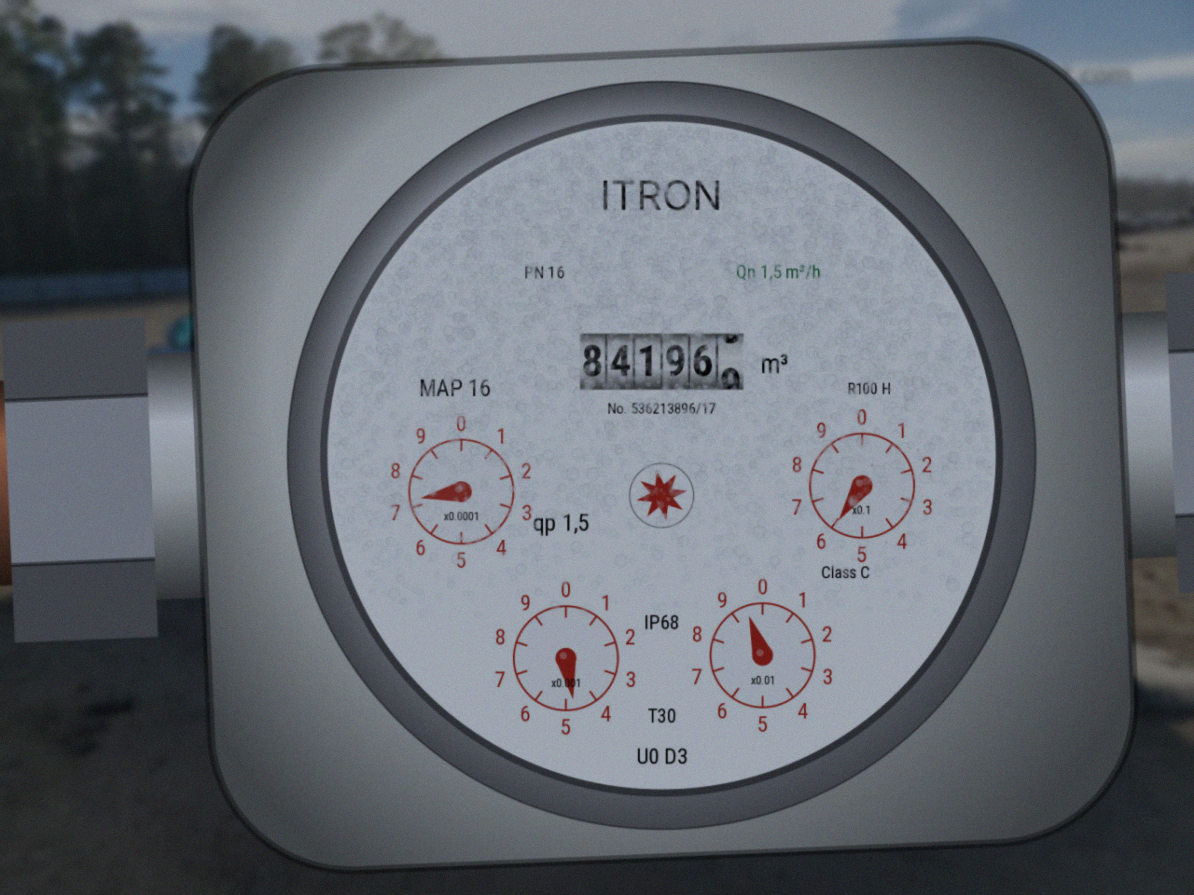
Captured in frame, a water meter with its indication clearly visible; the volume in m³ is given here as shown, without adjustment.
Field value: 841968.5947 m³
